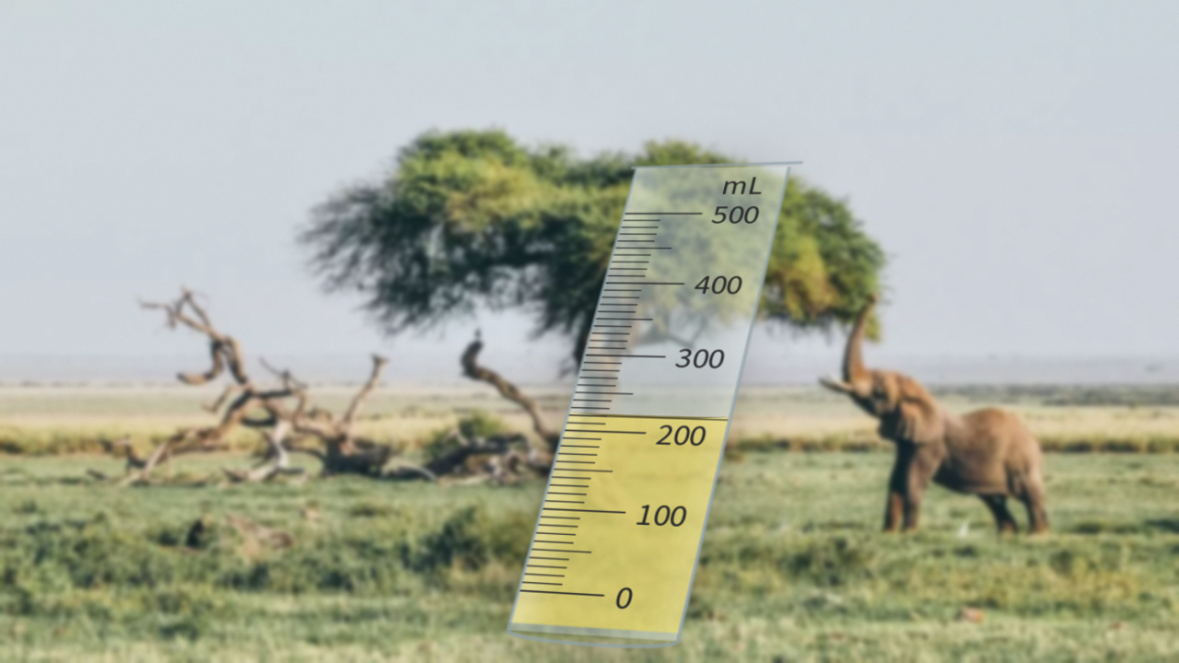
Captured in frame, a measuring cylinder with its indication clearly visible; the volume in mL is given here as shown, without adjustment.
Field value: 220 mL
